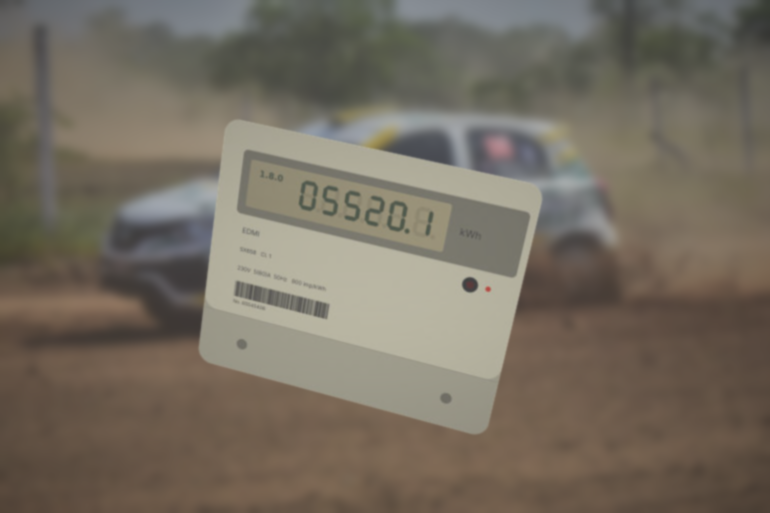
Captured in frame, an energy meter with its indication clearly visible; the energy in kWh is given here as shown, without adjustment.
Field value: 5520.1 kWh
